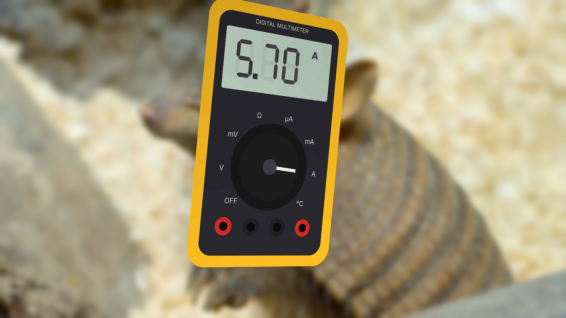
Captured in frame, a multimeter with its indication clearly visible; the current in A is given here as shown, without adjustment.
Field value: 5.70 A
